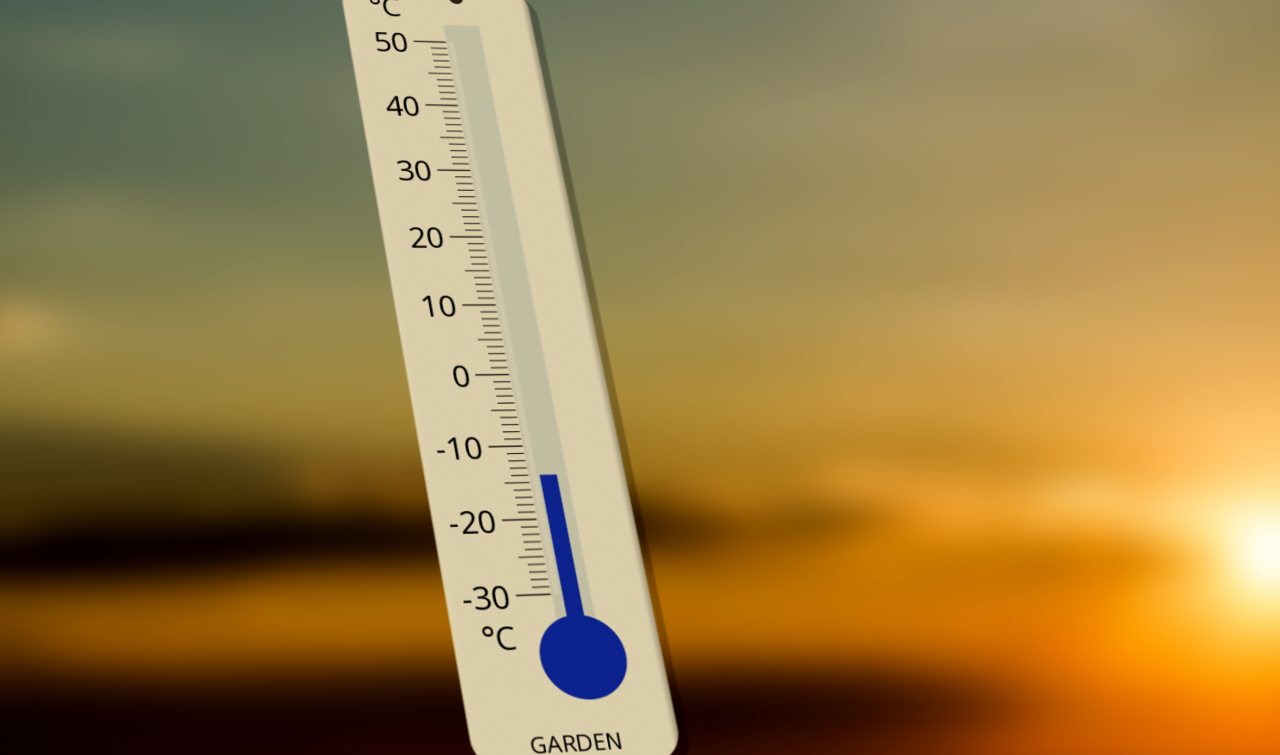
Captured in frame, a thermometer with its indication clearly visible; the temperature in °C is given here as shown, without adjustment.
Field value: -14 °C
